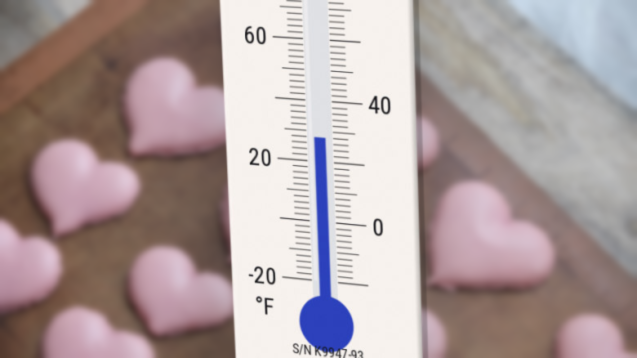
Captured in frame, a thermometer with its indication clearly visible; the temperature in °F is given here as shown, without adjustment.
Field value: 28 °F
